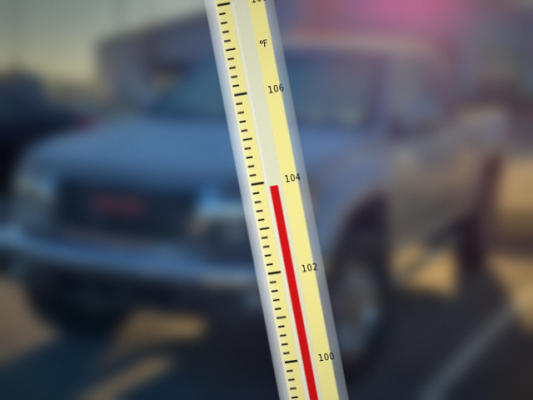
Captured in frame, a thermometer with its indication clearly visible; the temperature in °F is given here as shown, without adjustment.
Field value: 103.9 °F
